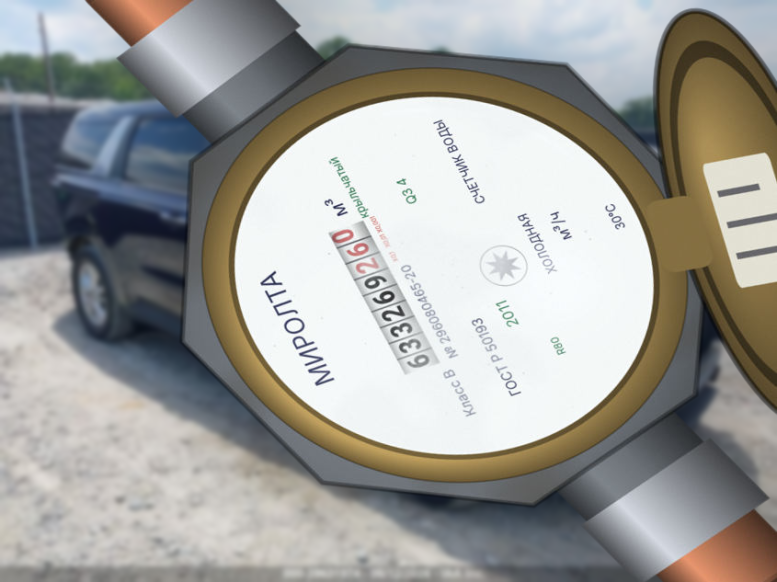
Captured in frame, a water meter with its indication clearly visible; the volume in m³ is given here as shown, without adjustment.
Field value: 633269.260 m³
